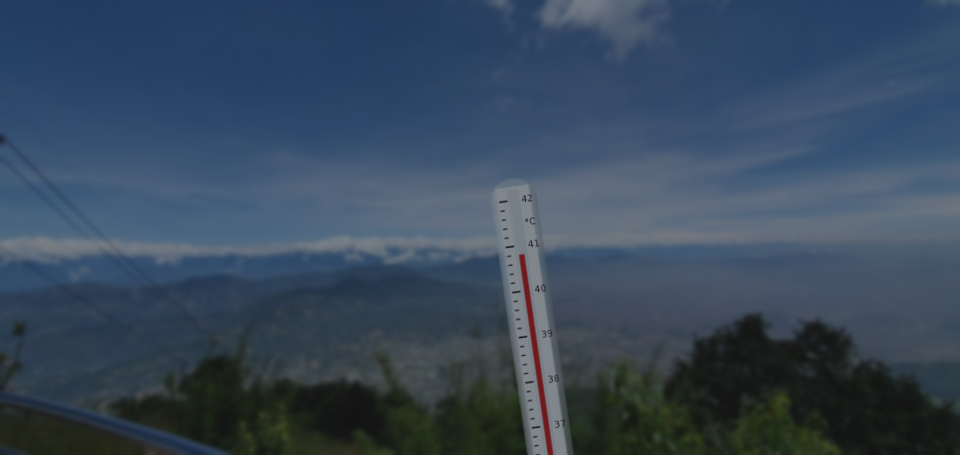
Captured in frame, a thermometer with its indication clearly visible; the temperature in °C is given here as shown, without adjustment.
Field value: 40.8 °C
